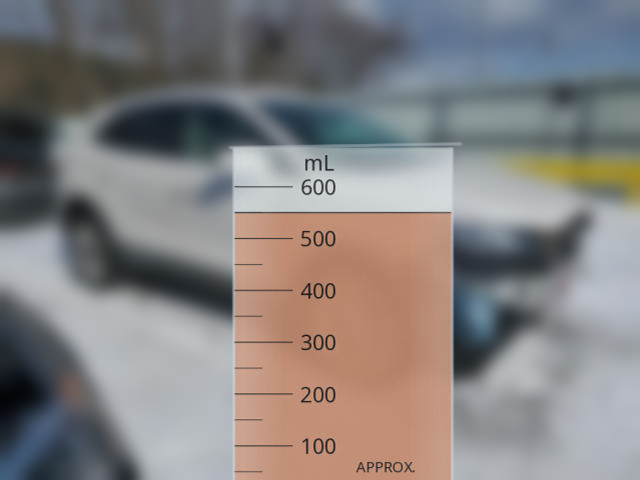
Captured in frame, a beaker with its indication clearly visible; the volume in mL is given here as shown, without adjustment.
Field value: 550 mL
